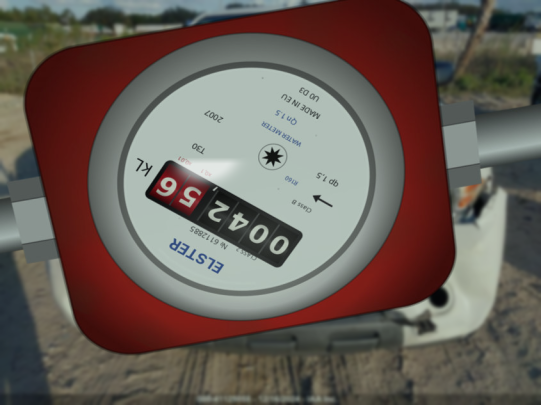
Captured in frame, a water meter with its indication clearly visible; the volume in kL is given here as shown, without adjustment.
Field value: 42.56 kL
